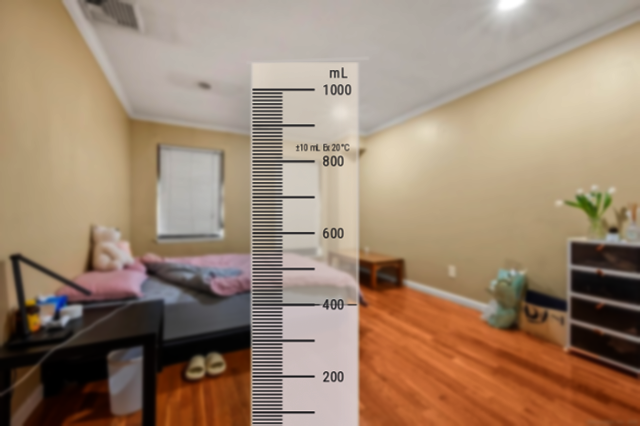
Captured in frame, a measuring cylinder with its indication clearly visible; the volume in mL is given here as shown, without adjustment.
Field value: 400 mL
